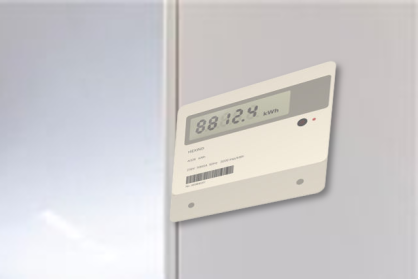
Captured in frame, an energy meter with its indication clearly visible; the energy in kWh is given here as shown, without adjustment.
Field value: 8812.4 kWh
